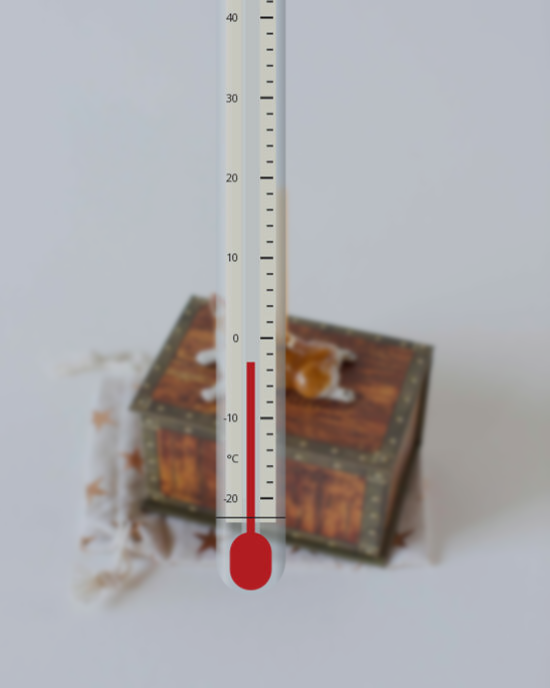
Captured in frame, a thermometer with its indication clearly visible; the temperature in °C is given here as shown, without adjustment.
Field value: -3 °C
